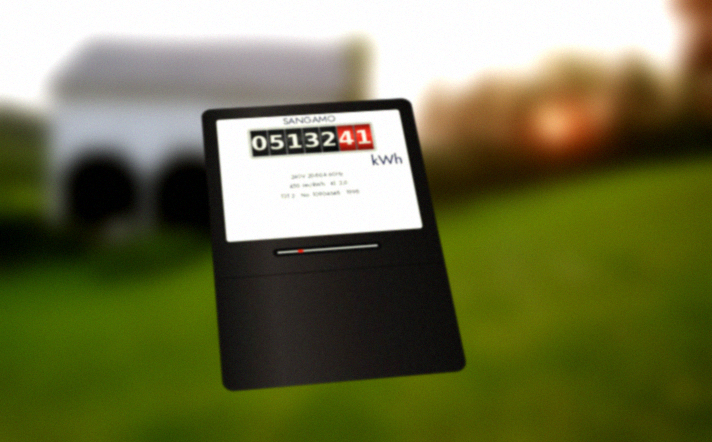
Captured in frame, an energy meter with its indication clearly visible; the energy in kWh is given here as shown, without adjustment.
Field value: 5132.41 kWh
